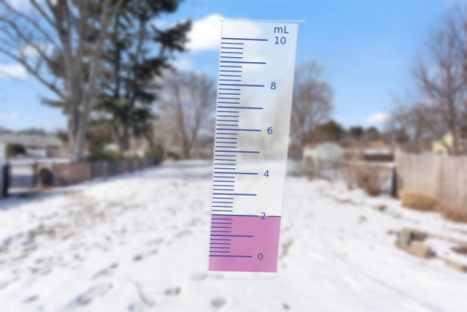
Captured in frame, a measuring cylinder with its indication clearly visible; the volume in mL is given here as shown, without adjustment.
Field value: 2 mL
